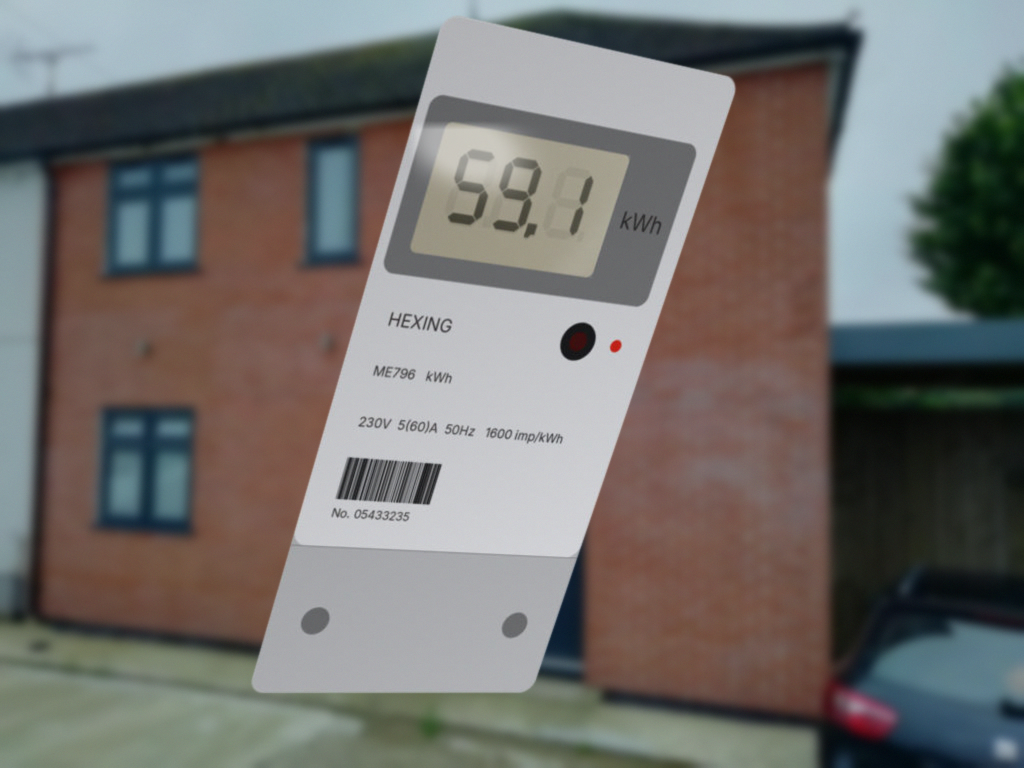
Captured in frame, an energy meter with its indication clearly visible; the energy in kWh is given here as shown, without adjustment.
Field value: 59.1 kWh
